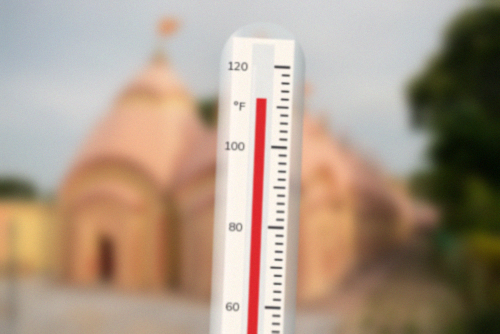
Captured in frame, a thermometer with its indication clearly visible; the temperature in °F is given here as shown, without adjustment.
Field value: 112 °F
